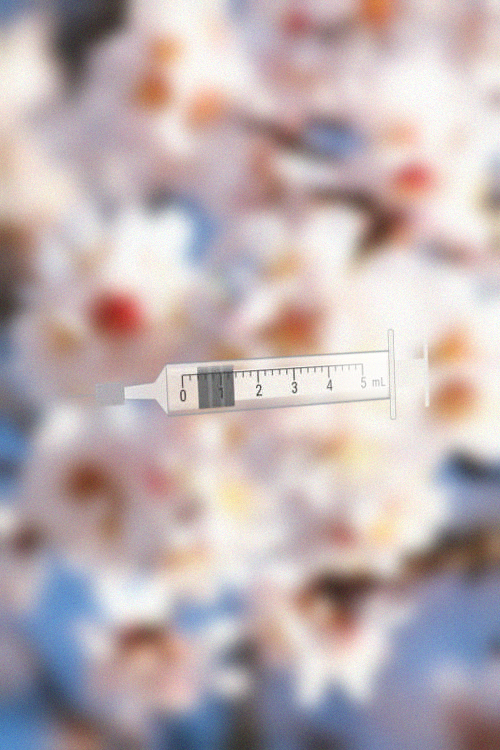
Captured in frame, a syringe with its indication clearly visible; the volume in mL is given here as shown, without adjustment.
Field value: 0.4 mL
